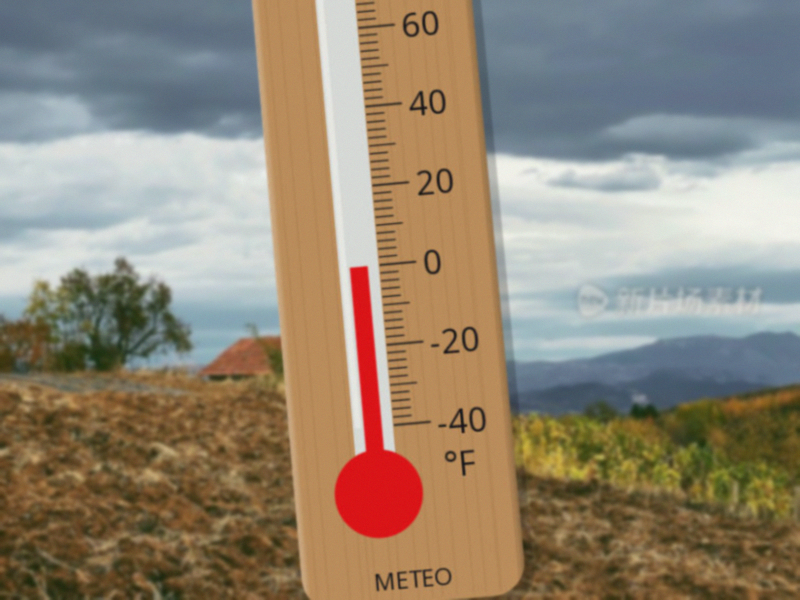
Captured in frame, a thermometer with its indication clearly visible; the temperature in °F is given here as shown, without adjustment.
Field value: 0 °F
